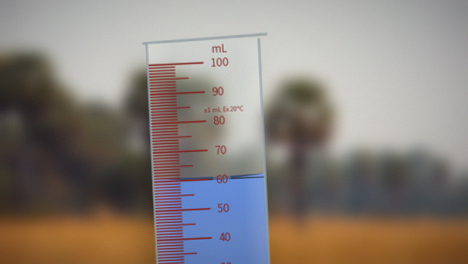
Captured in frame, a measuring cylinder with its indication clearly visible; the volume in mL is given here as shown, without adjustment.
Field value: 60 mL
